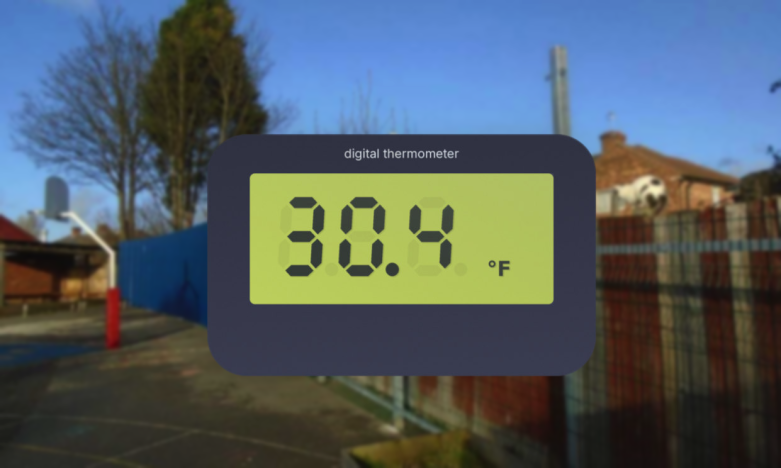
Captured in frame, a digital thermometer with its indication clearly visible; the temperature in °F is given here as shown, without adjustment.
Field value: 30.4 °F
